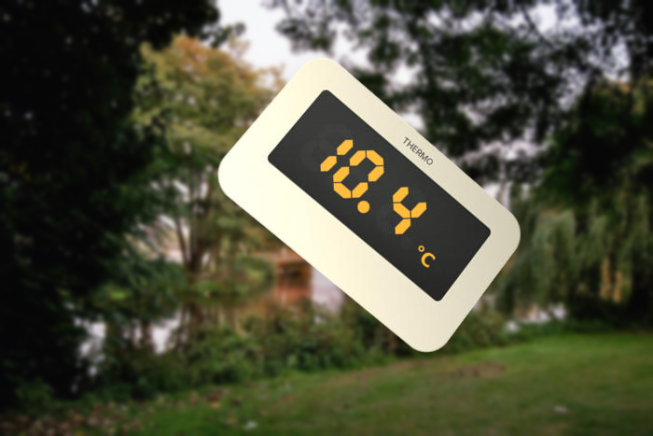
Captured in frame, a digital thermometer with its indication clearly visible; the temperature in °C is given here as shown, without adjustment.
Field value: 10.4 °C
